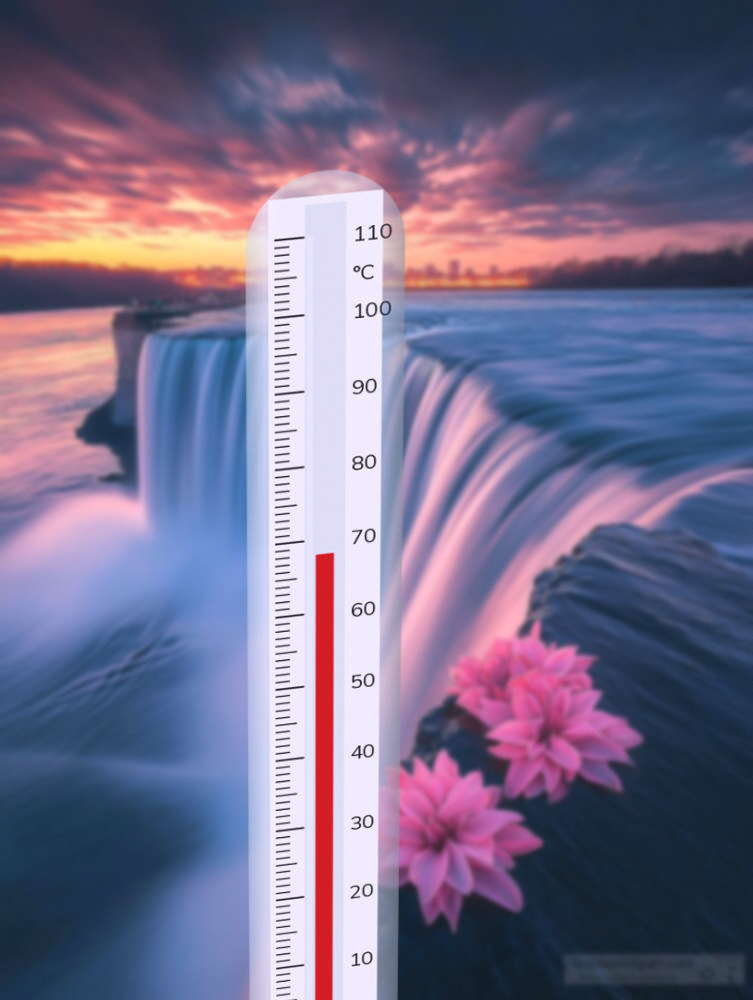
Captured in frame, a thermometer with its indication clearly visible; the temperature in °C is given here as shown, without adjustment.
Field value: 68 °C
